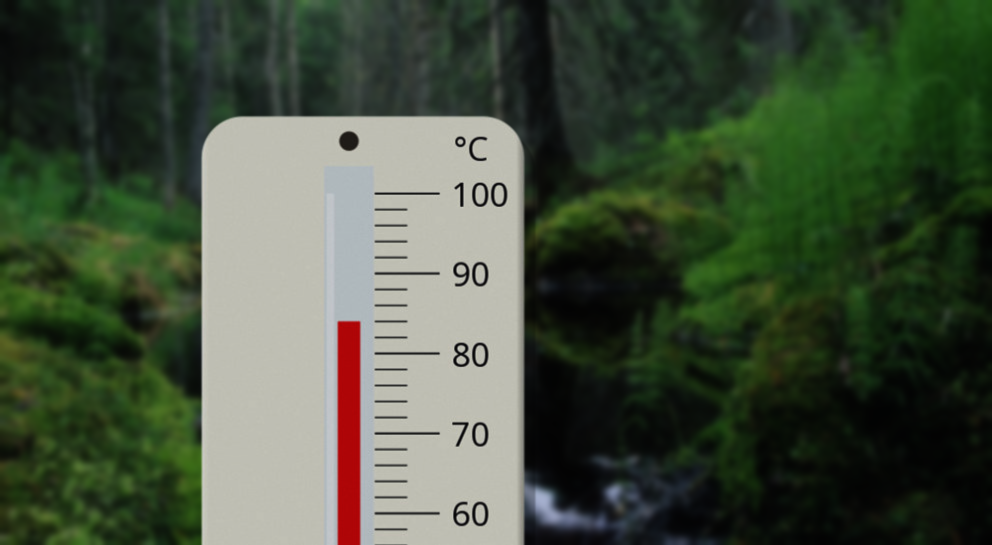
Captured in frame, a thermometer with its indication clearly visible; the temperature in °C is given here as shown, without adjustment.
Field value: 84 °C
